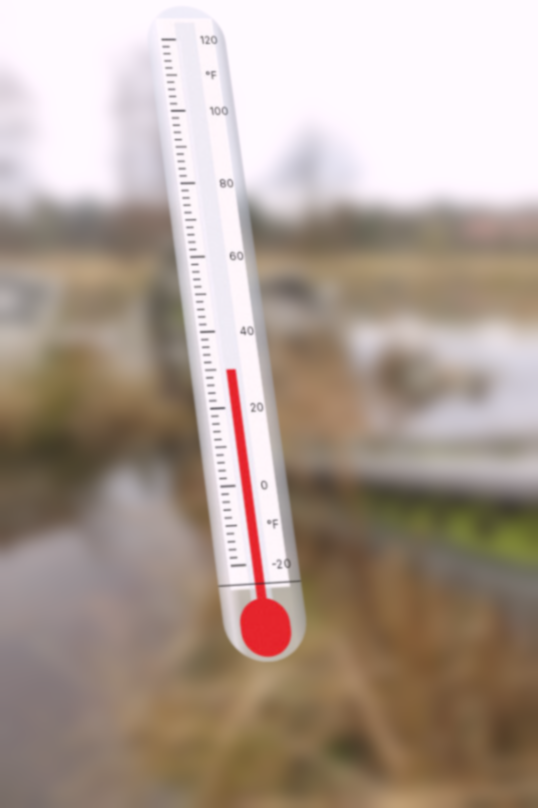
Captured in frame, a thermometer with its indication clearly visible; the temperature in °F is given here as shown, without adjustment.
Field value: 30 °F
